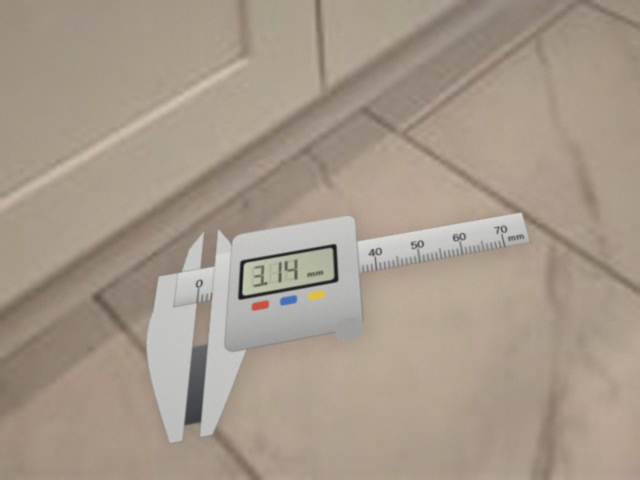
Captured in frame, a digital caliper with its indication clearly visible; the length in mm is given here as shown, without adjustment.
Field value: 3.14 mm
